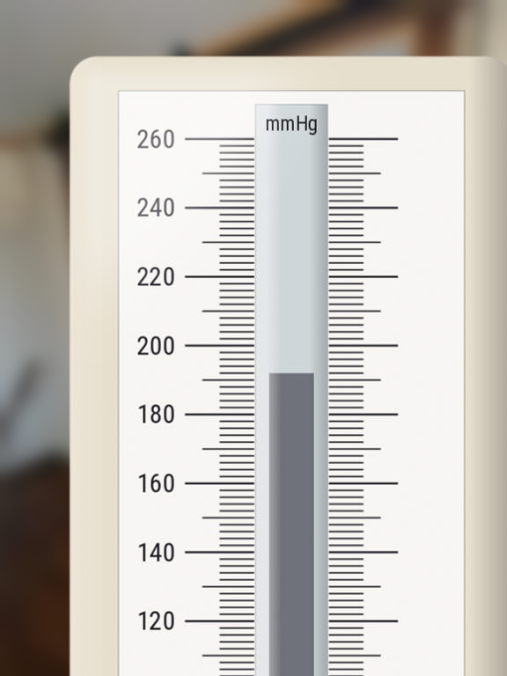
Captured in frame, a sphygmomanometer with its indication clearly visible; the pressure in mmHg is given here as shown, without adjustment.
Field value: 192 mmHg
